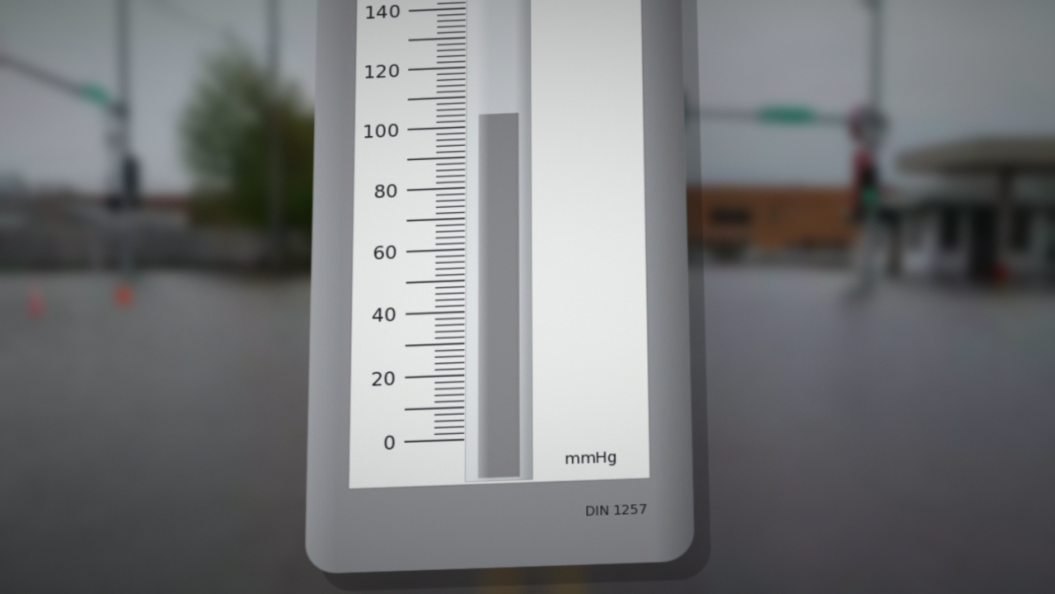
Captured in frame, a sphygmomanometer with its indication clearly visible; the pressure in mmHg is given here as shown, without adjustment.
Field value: 104 mmHg
